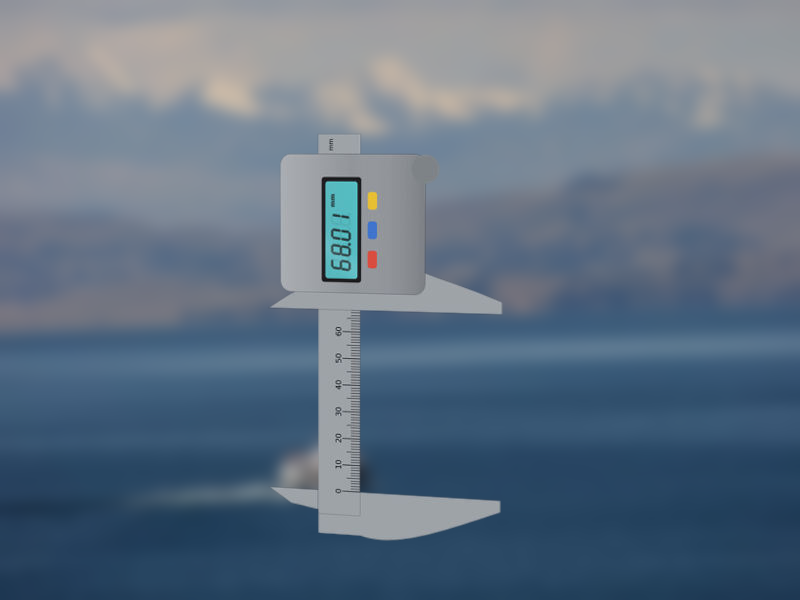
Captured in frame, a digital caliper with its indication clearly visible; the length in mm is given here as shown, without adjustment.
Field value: 68.01 mm
